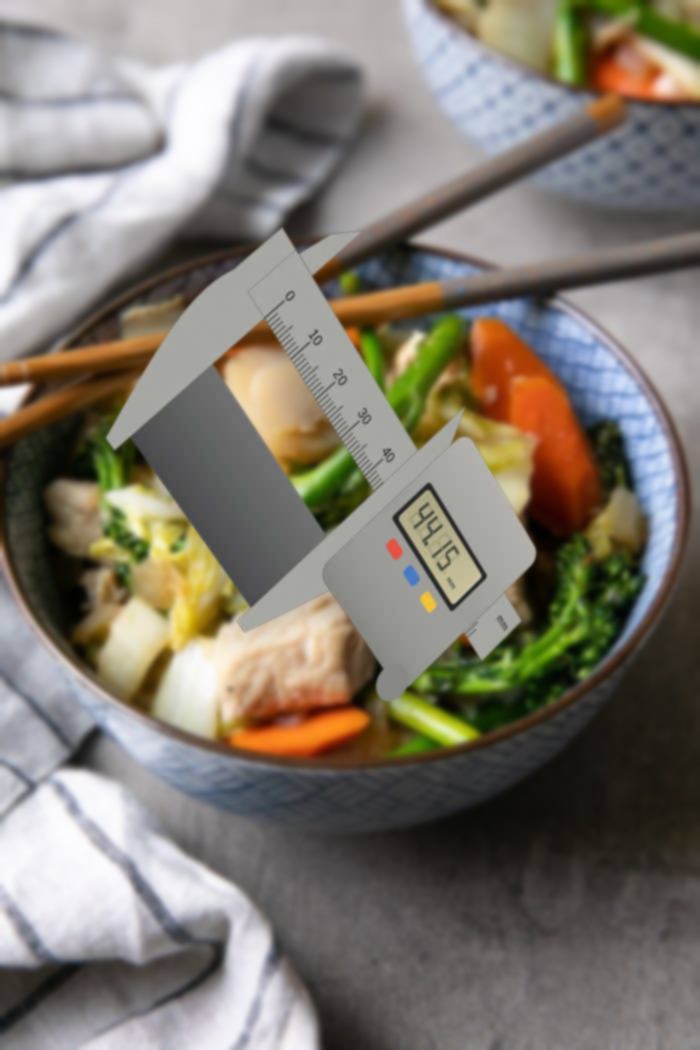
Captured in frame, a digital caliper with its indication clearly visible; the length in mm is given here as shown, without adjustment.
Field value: 44.15 mm
